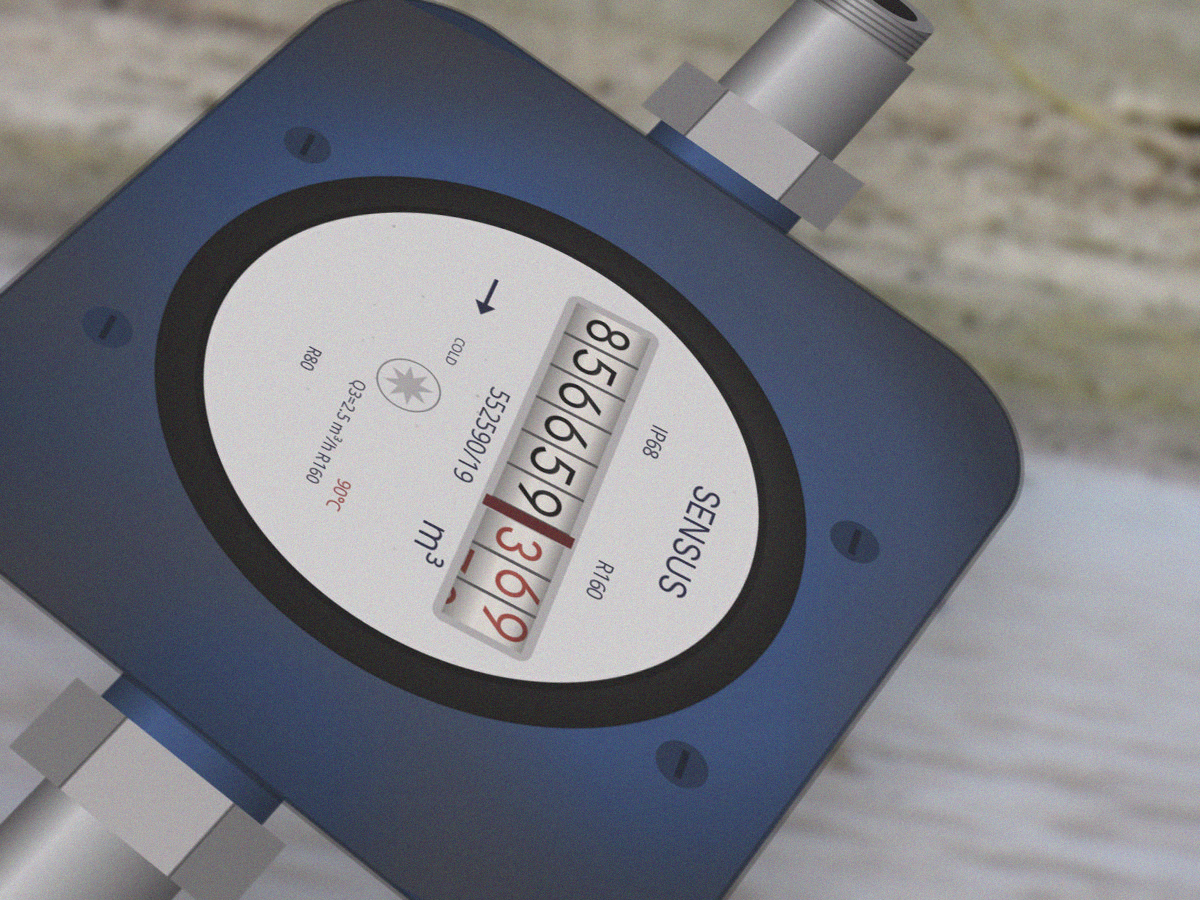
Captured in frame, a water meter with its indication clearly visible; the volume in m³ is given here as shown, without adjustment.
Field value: 856659.369 m³
